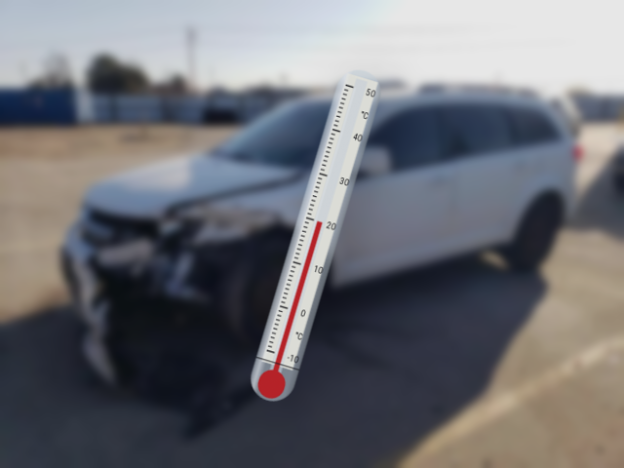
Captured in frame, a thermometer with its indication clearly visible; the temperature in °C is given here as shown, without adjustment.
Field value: 20 °C
